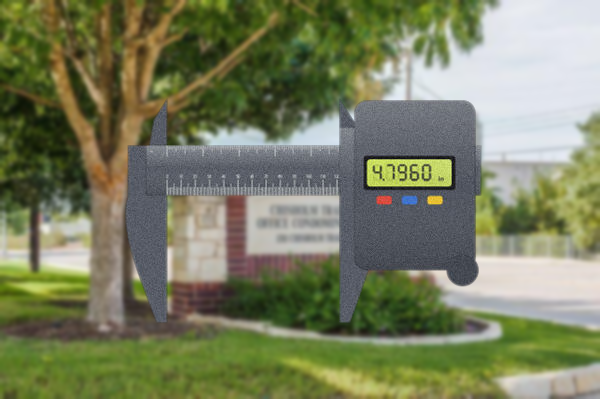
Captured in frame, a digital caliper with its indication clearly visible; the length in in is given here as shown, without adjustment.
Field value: 4.7960 in
